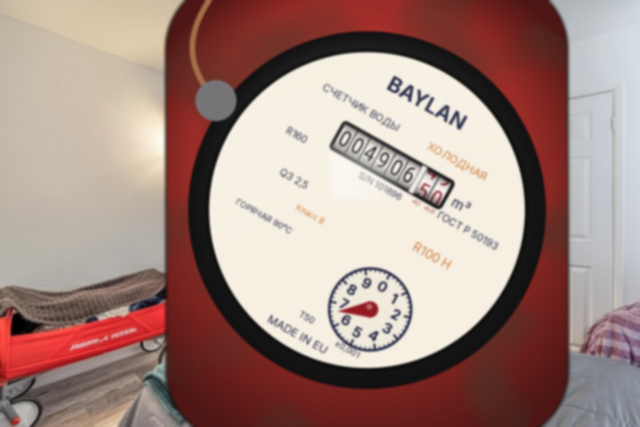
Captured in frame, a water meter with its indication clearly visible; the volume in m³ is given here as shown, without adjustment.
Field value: 4906.496 m³
